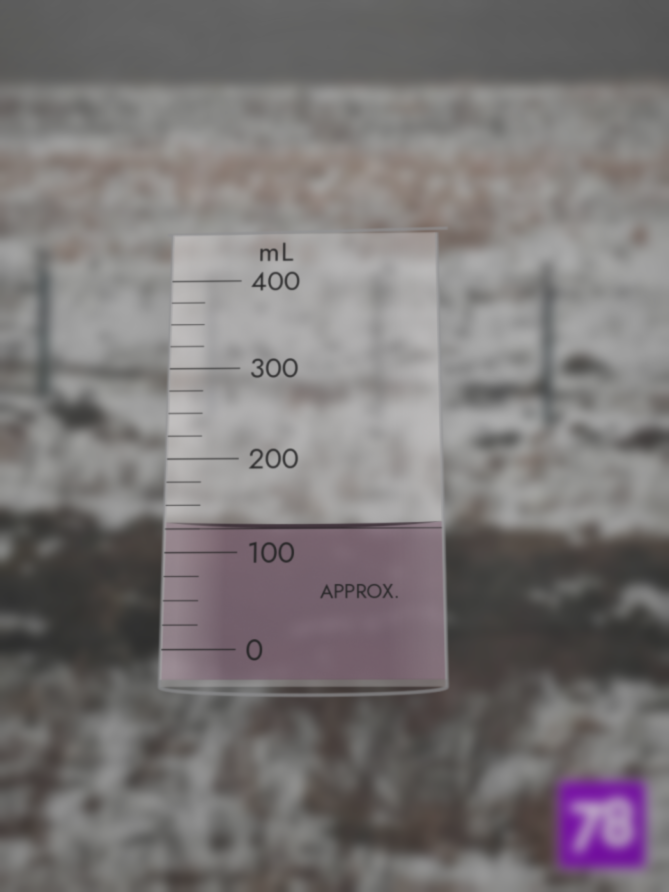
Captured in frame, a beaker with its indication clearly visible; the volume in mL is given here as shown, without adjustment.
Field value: 125 mL
